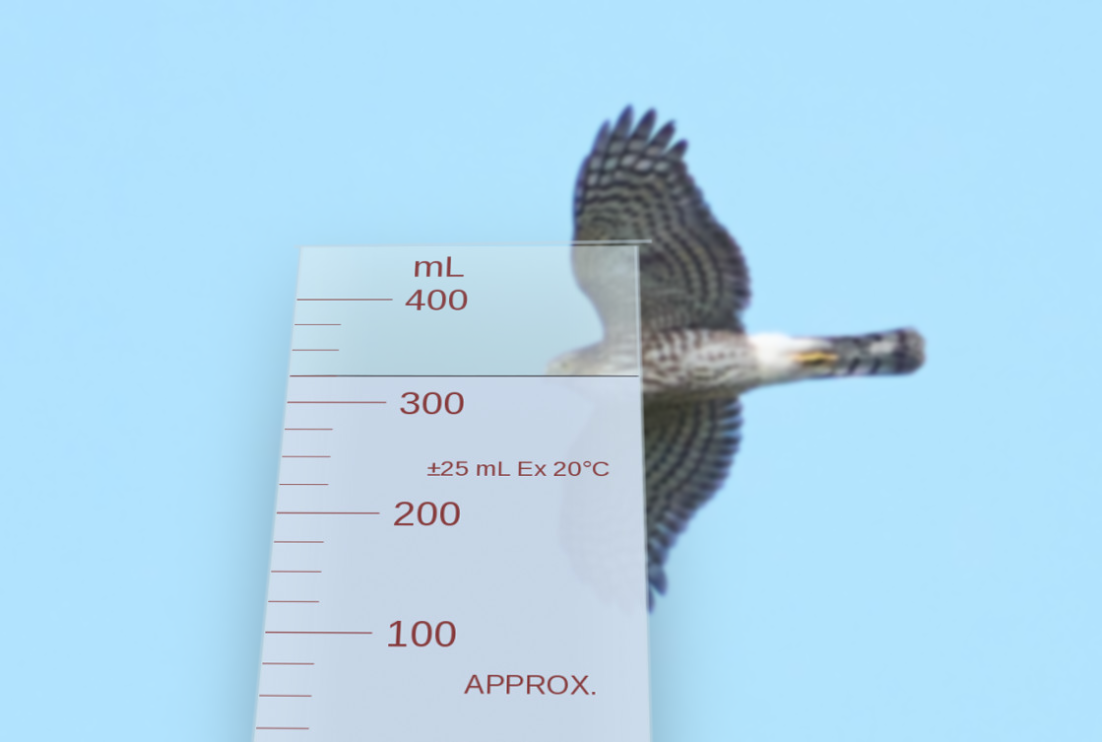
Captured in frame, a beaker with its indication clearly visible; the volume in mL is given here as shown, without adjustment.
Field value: 325 mL
